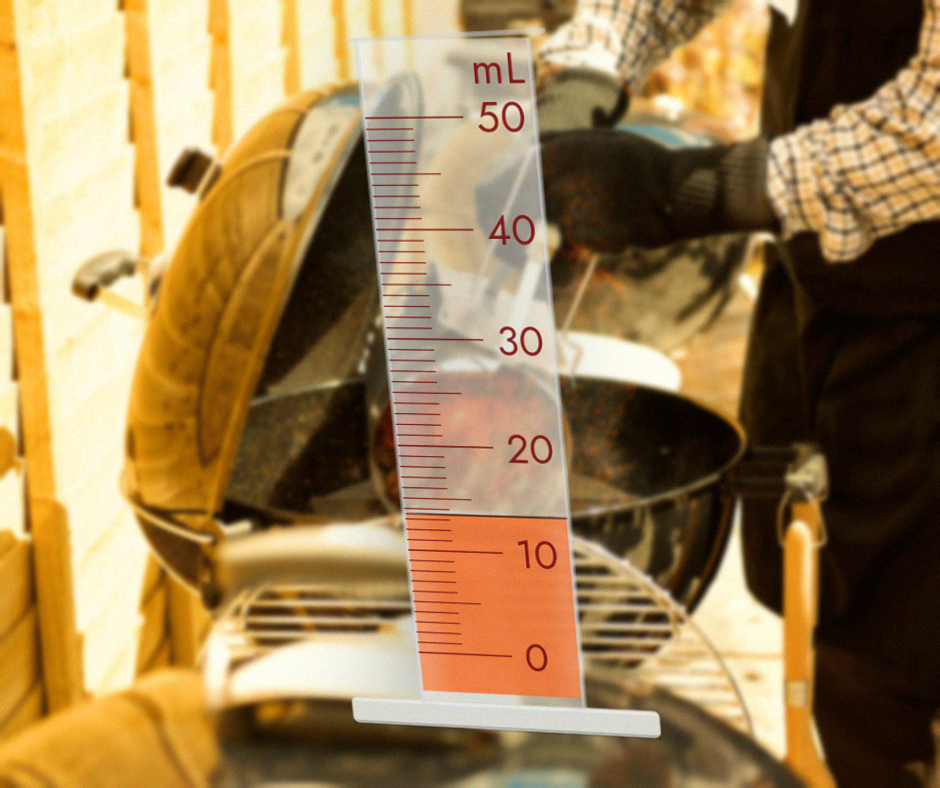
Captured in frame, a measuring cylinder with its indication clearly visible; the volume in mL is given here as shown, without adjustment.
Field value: 13.5 mL
